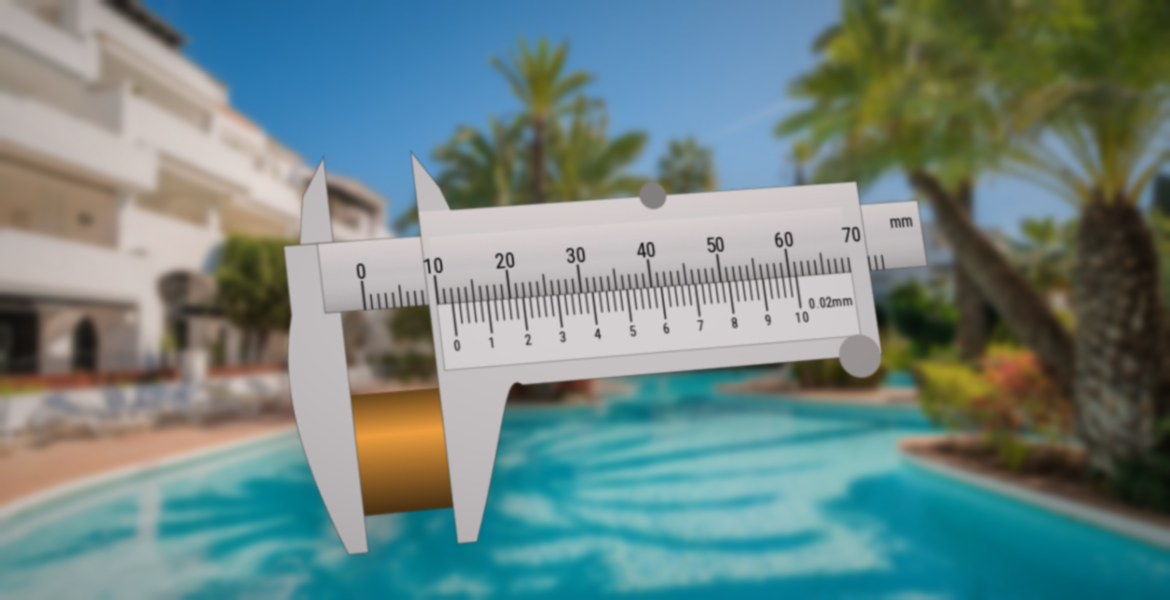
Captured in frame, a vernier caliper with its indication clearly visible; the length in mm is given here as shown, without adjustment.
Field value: 12.0 mm
